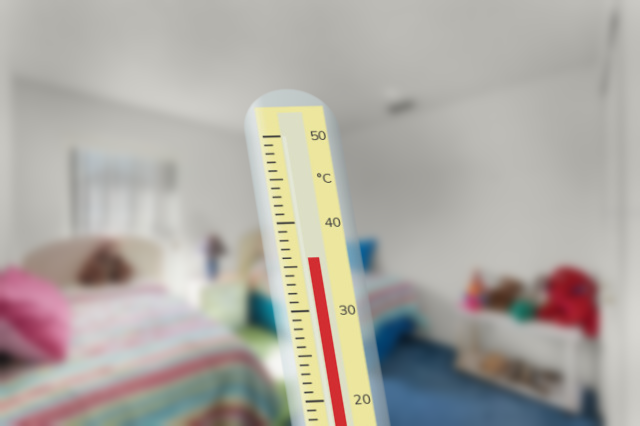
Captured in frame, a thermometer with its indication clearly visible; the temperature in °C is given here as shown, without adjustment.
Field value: 36 °C
